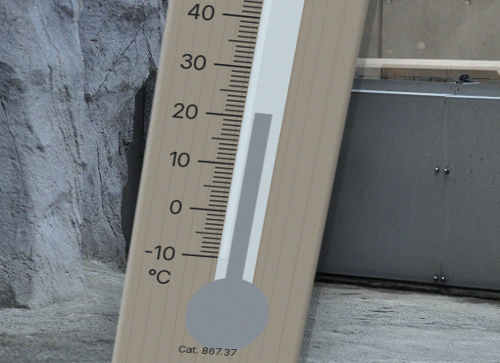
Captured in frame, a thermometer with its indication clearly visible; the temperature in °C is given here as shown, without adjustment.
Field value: 21 °C
